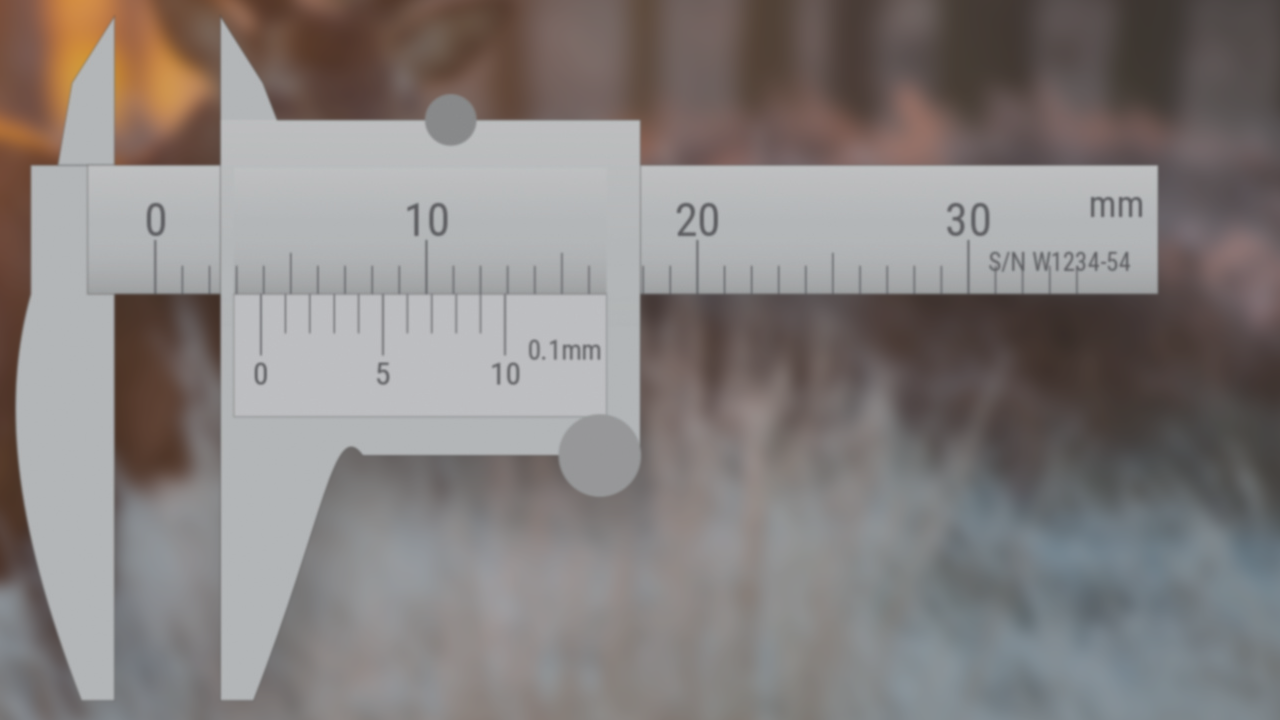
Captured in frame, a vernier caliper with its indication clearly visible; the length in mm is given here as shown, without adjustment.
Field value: 3.9 mm
